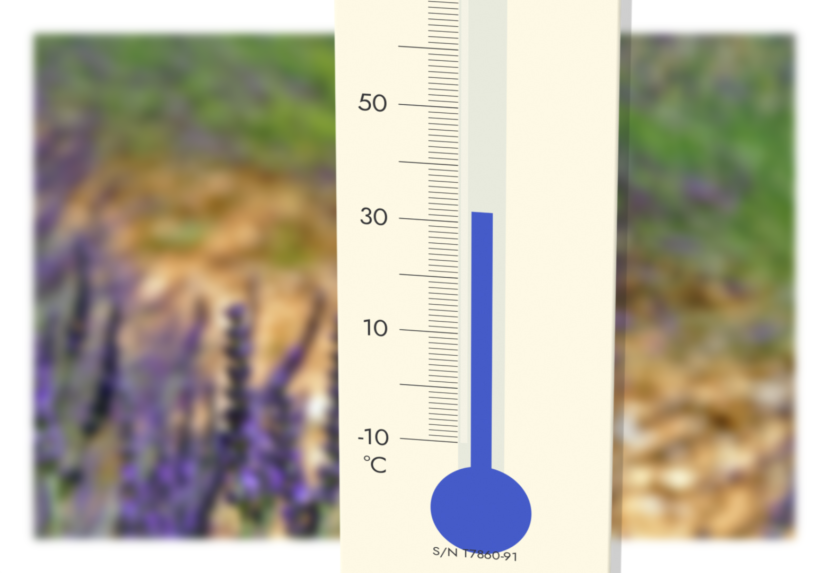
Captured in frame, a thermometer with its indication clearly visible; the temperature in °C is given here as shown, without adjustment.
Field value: 32 °C
